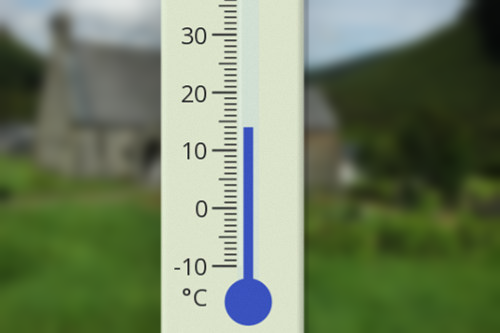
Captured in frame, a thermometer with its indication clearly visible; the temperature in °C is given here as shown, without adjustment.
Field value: 14 °C
